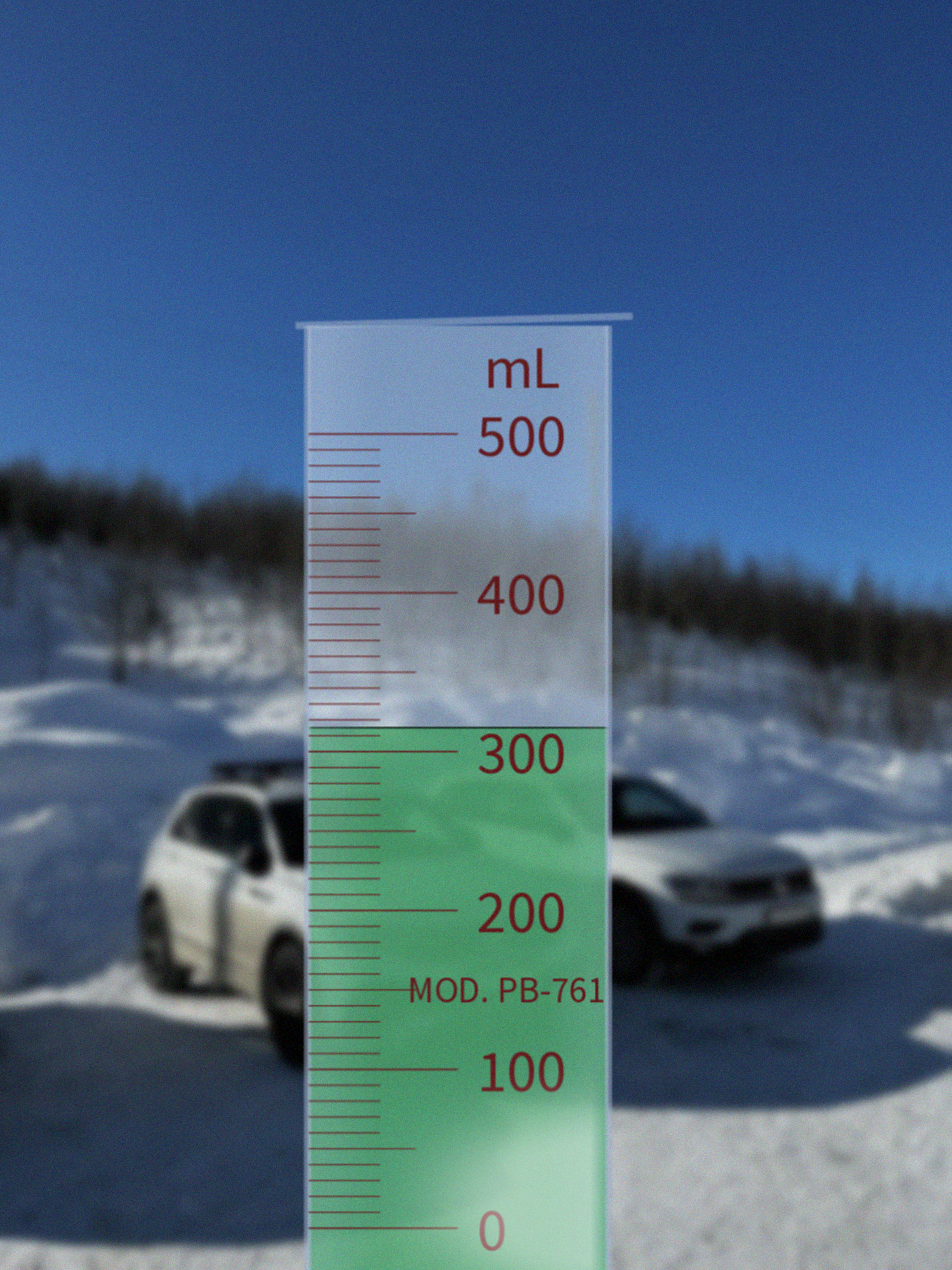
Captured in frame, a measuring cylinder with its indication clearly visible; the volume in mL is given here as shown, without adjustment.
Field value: 315 mL
